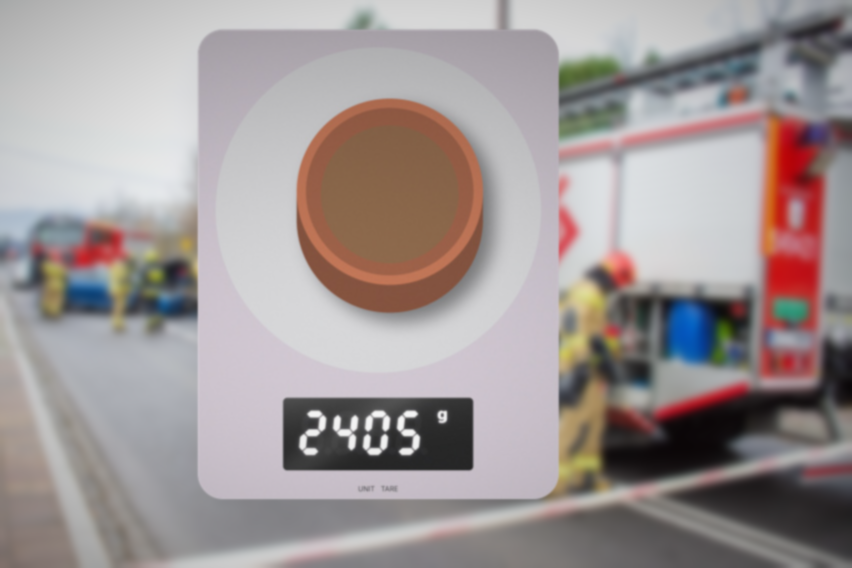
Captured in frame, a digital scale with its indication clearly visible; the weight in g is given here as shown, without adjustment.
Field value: 2405 g
